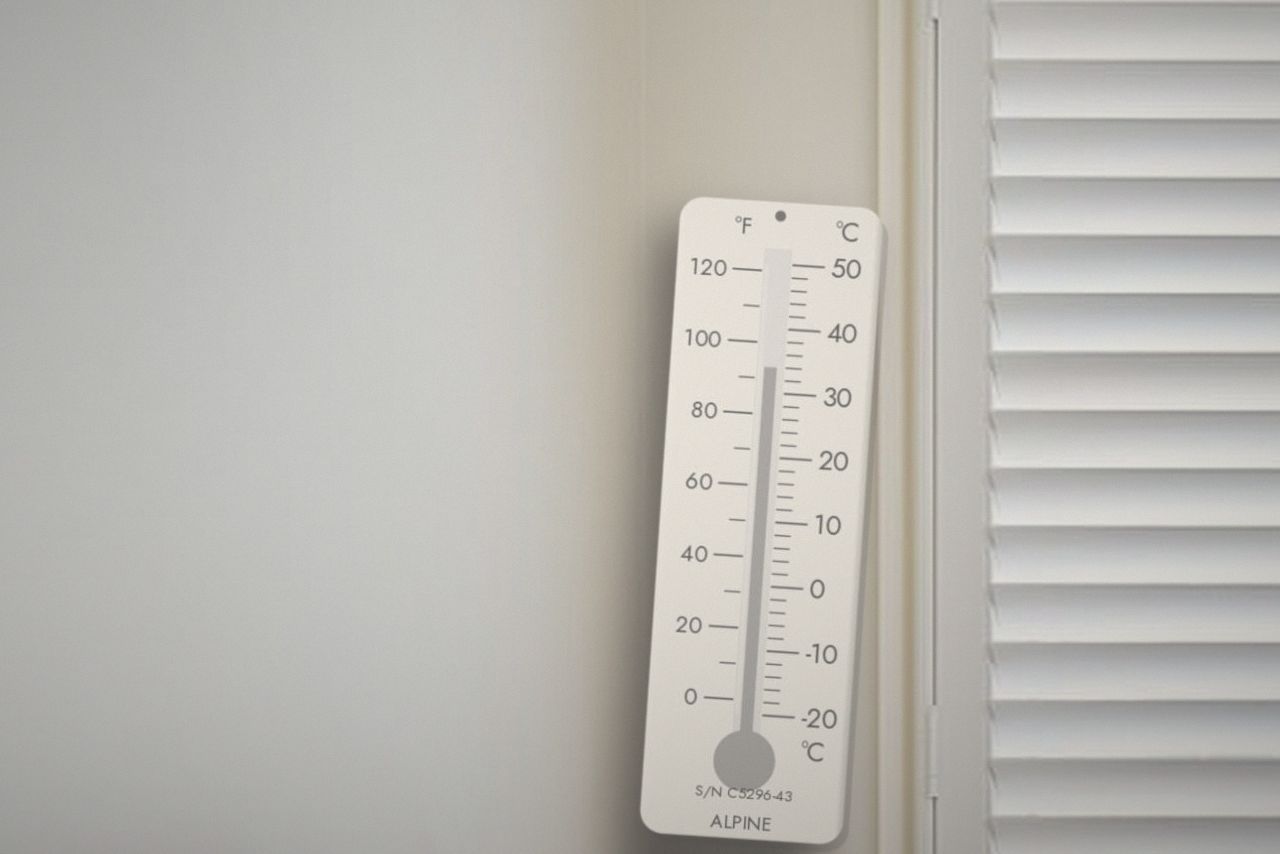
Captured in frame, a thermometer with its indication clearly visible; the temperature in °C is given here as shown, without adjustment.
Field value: 34 °C
